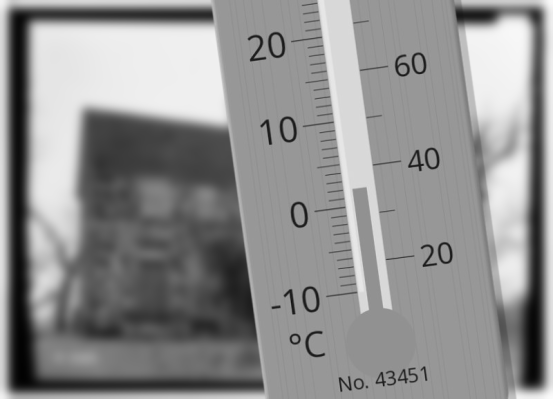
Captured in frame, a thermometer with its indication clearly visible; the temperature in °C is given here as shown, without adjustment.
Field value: 2 °C
